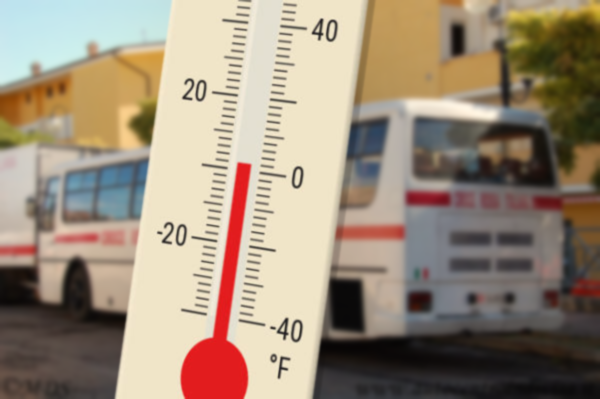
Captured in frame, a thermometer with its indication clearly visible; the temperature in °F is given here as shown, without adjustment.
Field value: 2 °F
